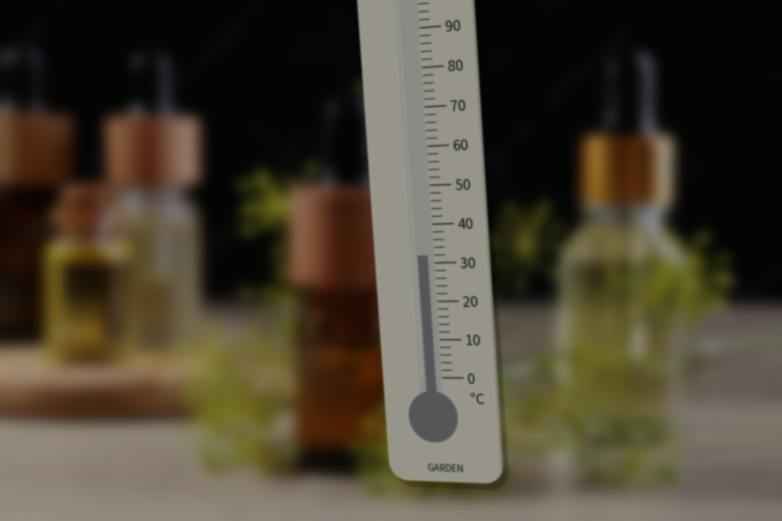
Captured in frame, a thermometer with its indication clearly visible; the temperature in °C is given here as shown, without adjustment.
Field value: 32 °C
